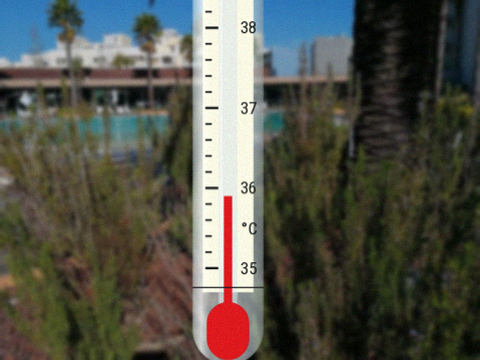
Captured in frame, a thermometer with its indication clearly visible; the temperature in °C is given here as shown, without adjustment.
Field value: 35.9 °C
